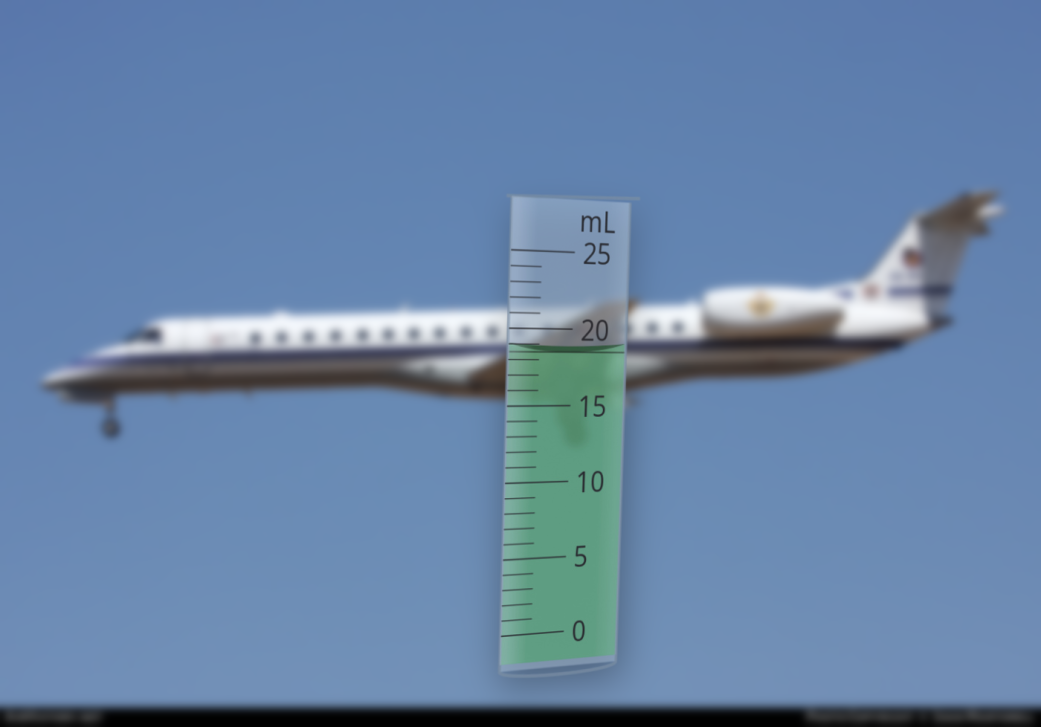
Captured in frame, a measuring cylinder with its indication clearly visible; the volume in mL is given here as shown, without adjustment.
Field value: 18.5 mL
